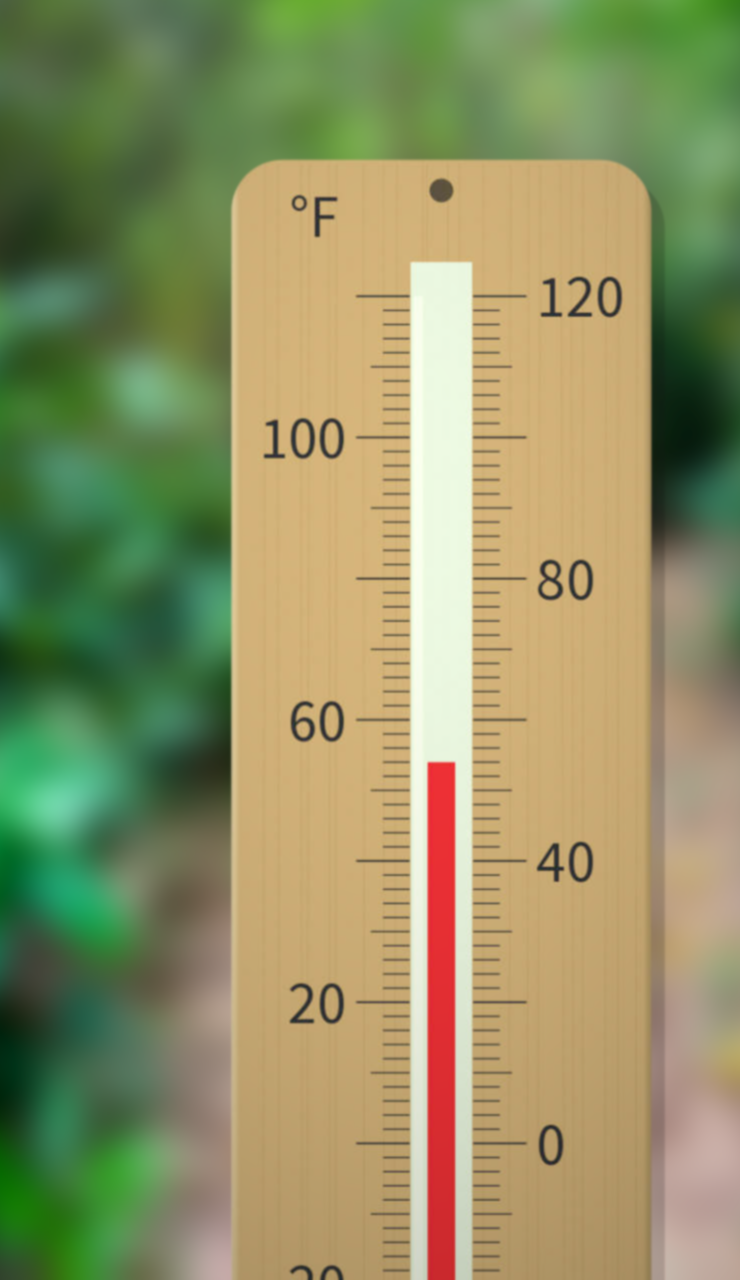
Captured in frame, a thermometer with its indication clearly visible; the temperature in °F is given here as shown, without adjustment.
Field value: 54 °F
